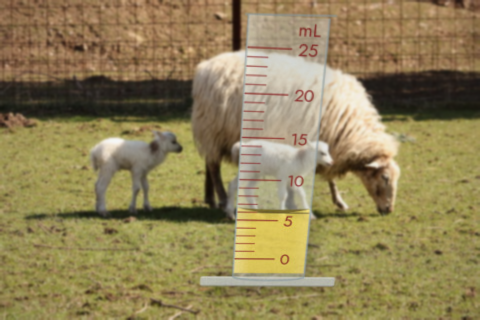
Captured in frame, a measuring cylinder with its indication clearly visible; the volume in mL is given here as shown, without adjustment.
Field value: 6 mL
